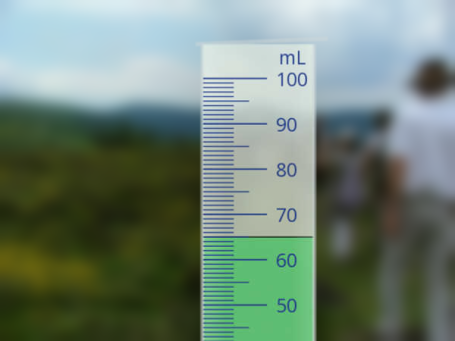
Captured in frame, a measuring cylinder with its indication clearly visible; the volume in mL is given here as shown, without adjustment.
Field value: 65 mL
